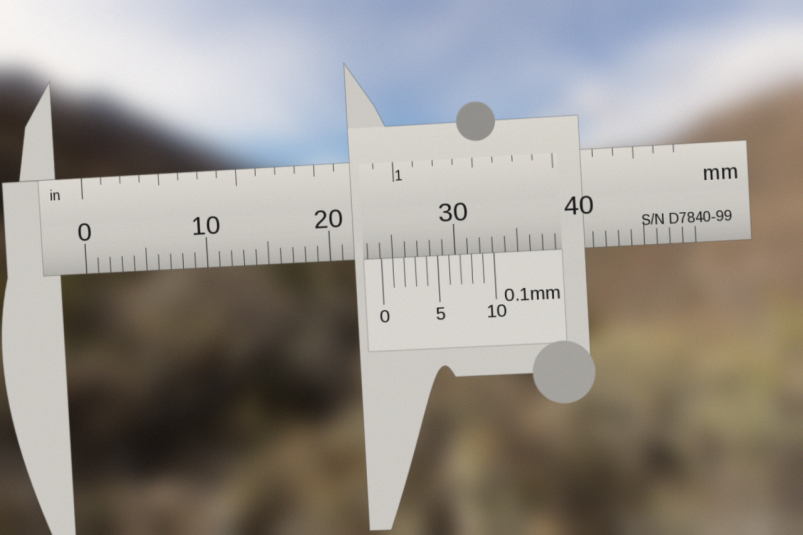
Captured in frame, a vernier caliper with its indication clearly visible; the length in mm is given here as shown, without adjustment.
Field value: 24.1 mm
